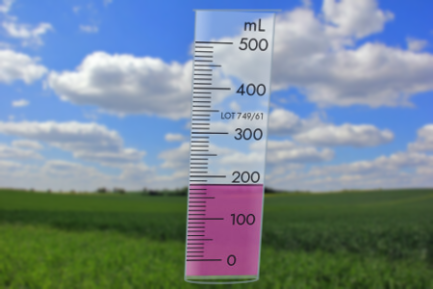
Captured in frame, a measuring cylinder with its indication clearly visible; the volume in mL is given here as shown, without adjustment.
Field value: 180 mL
